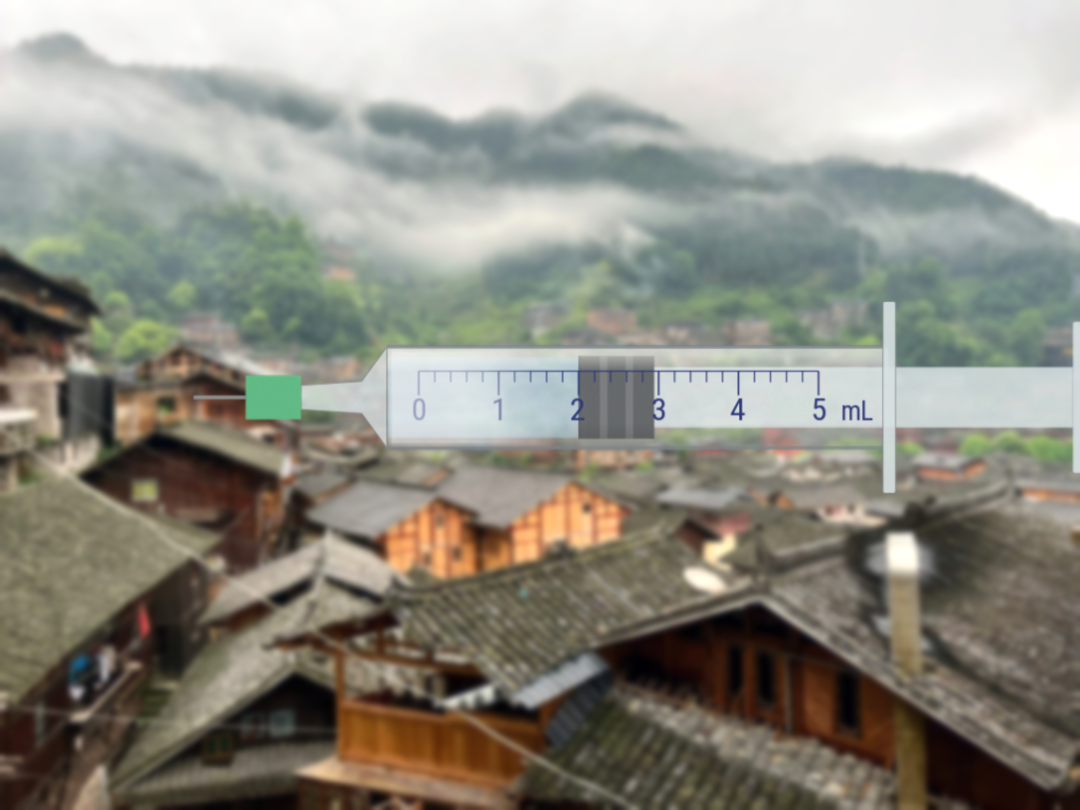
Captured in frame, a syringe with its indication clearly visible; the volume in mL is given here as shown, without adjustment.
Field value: 2 mL
